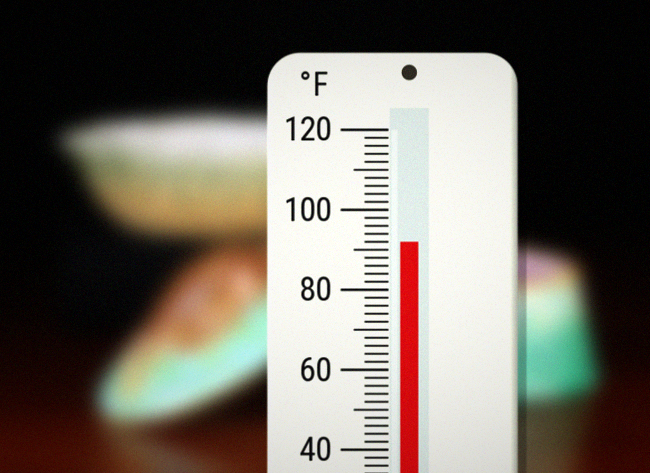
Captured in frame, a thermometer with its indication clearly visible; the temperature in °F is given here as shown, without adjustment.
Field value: 92 °F
